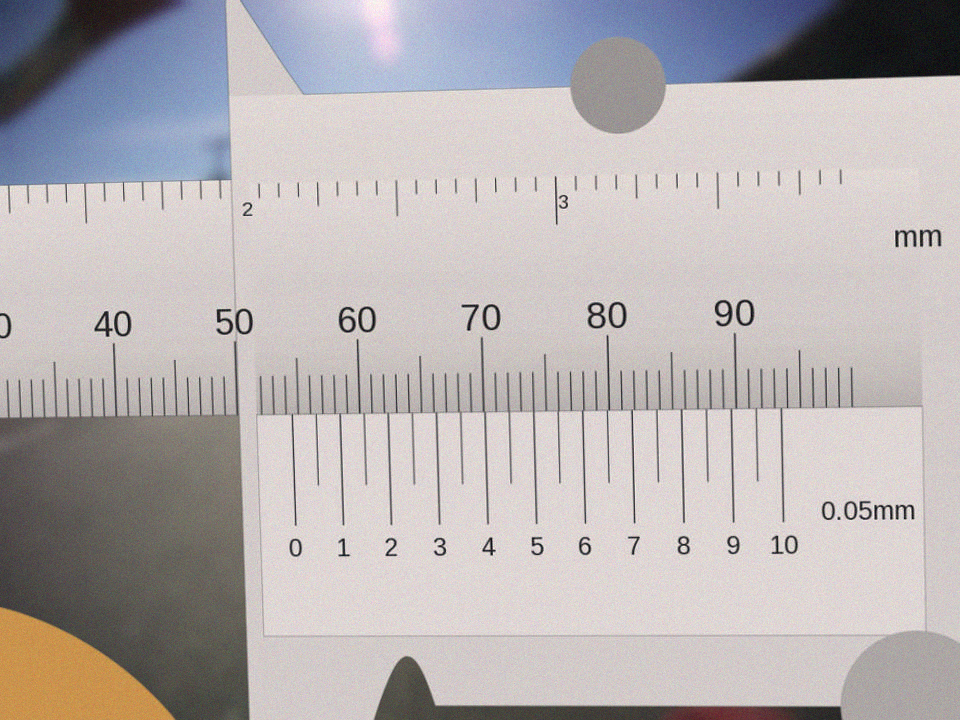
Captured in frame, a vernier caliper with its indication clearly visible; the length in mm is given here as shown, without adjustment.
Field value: 54.5 mm
